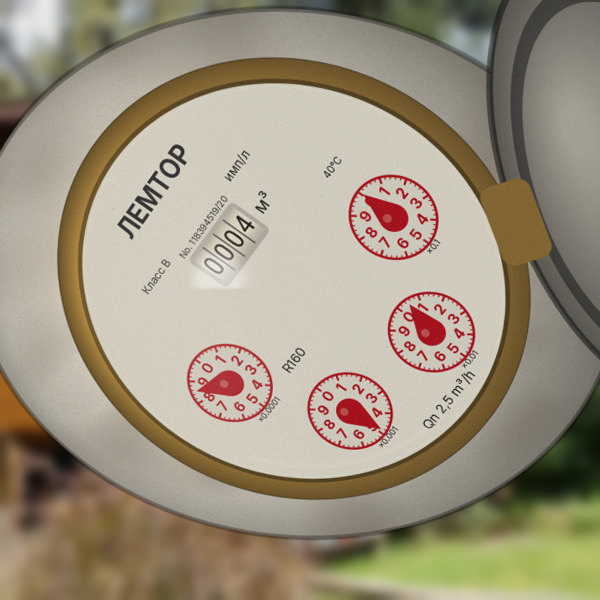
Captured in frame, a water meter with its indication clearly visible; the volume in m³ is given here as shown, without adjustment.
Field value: 4.0048 m³
